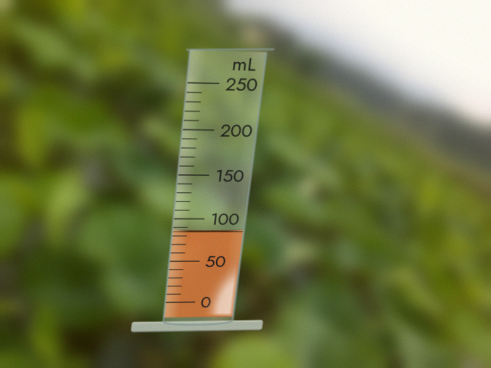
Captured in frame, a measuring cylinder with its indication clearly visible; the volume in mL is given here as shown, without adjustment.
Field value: 85 mL
